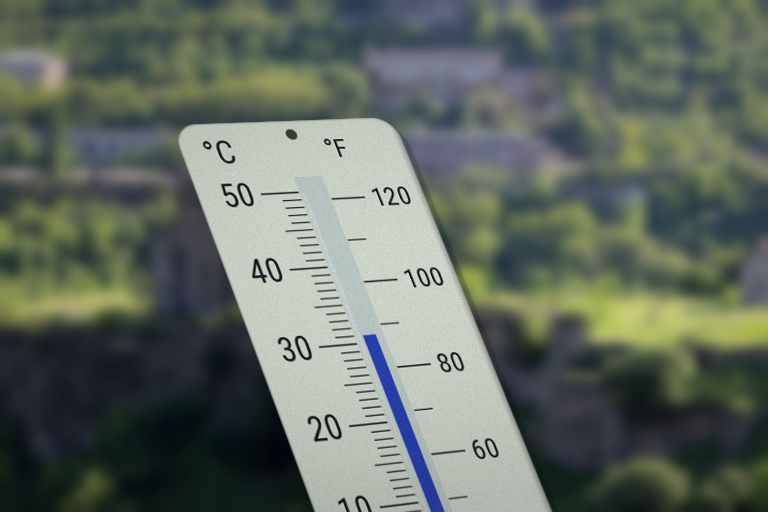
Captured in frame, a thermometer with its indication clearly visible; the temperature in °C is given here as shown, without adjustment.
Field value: 31 °C
